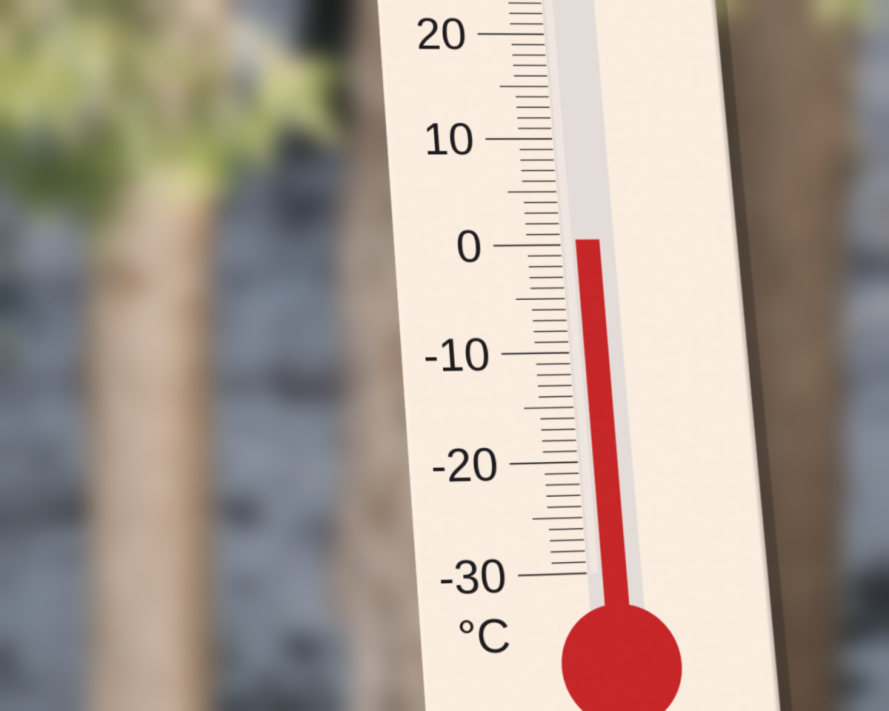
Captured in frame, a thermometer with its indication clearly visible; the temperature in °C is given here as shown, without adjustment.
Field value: 0.5 °C
